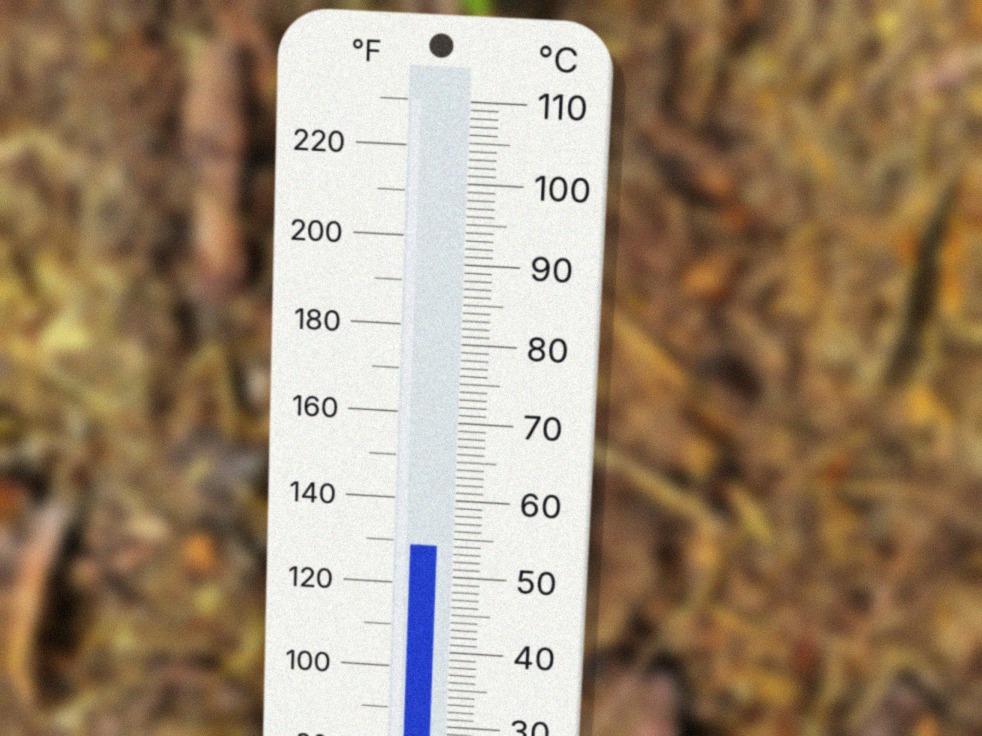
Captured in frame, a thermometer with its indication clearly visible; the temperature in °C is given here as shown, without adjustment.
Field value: 54 °C
